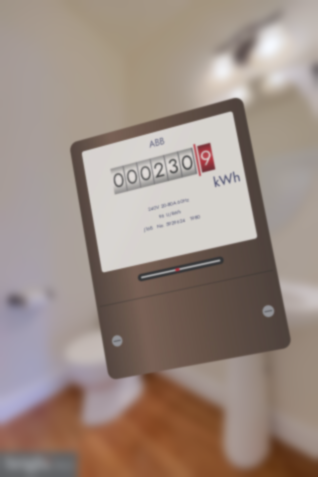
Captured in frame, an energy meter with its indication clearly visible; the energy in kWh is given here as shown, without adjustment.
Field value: 230.9 kWh
